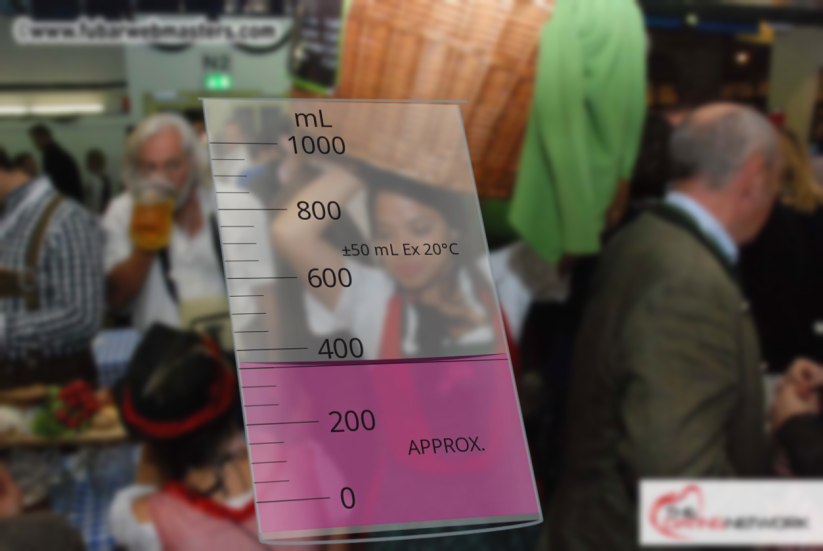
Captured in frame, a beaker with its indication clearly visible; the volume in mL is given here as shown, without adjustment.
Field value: 350 mL
